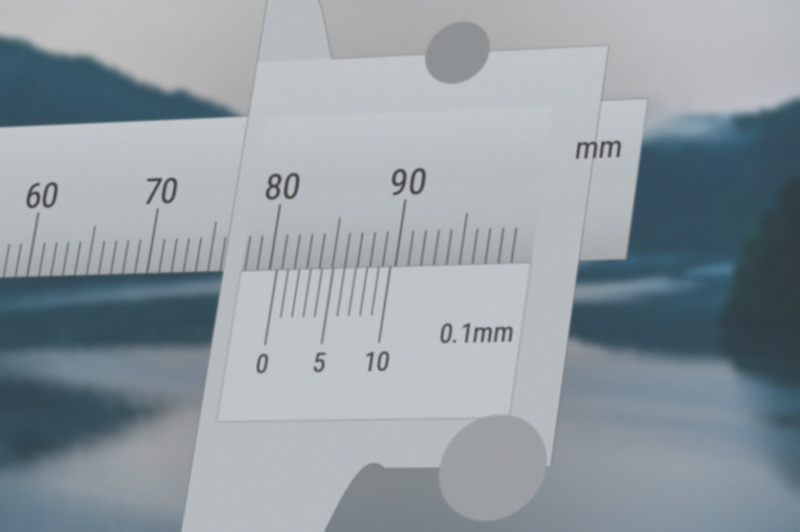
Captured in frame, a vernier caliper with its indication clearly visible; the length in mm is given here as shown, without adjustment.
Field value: 80.6 mm
